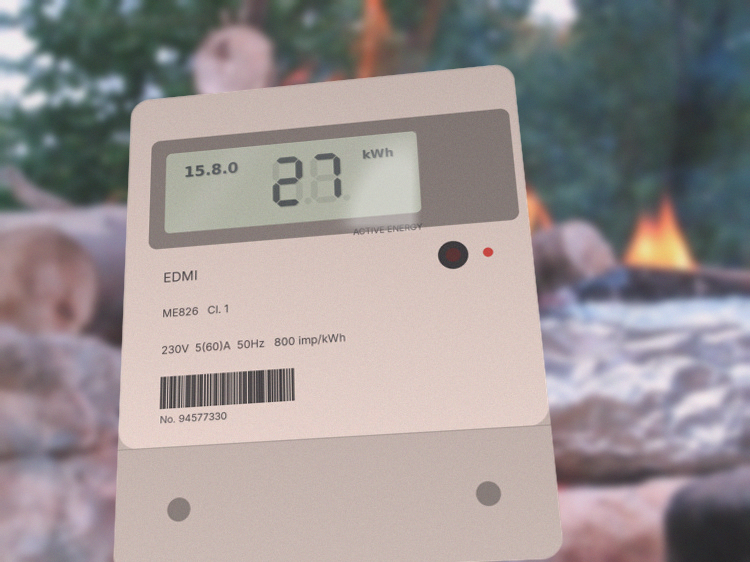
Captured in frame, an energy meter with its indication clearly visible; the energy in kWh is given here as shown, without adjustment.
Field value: 27 kWh
